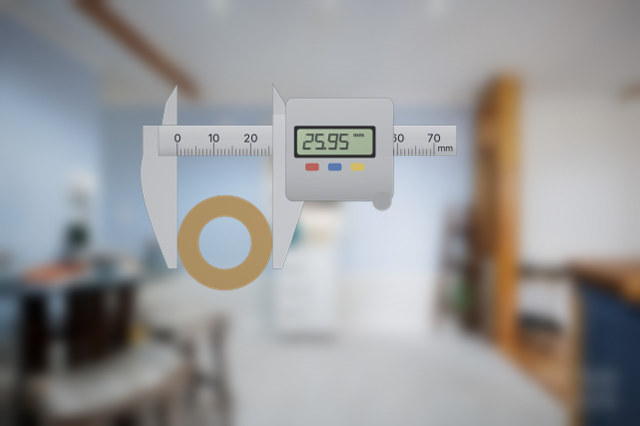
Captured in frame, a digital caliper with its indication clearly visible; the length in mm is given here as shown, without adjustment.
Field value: 25.95 mm
